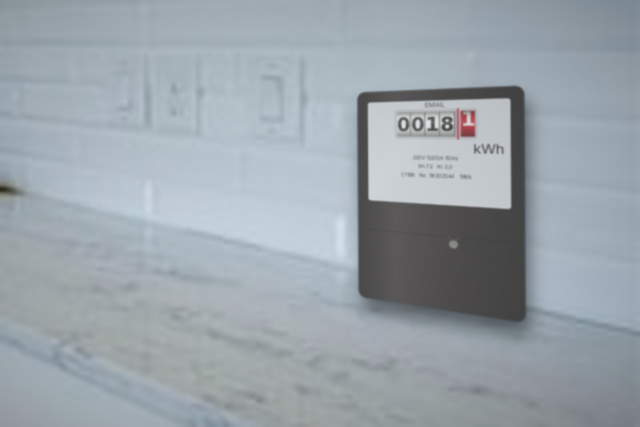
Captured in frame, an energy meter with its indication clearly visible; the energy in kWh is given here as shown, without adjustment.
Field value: 18.1 kWh
